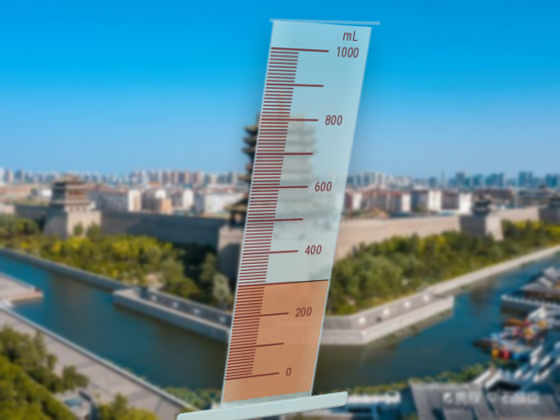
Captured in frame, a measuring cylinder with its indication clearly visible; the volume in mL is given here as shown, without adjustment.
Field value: 300 mL
